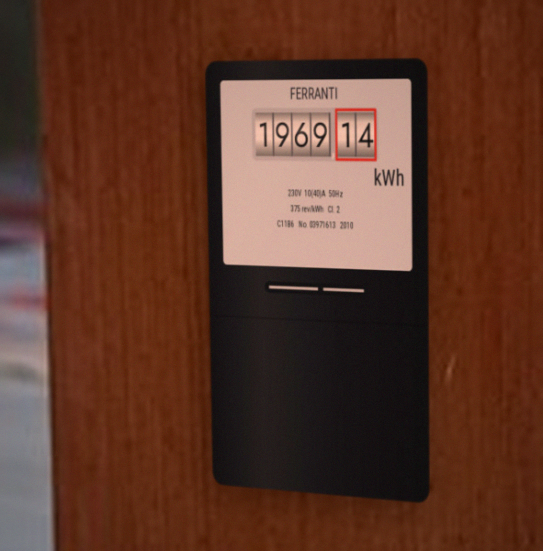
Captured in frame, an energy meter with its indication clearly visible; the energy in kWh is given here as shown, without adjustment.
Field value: 1969.14 kWh
